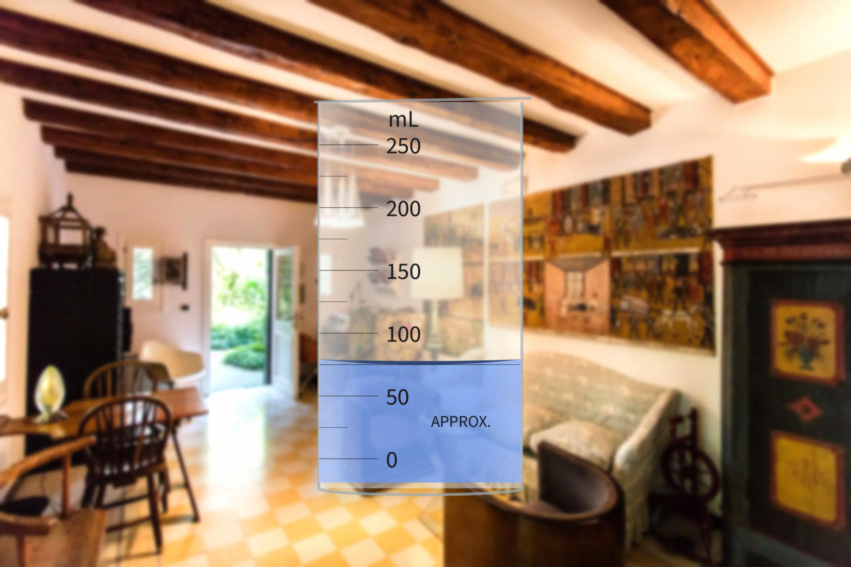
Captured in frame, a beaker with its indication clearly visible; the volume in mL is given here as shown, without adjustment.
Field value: 75 mL
